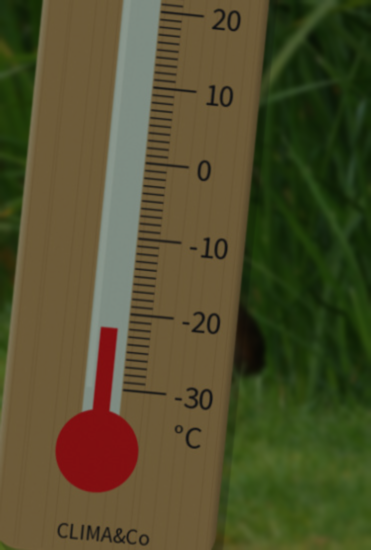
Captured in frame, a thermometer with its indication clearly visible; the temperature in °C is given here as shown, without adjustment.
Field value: -22 °C
